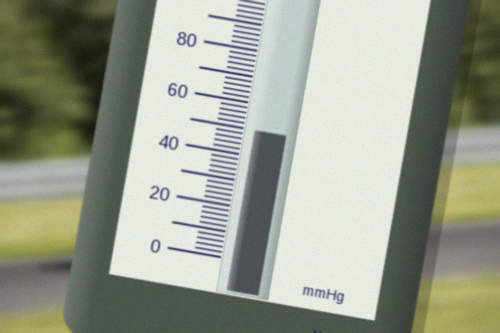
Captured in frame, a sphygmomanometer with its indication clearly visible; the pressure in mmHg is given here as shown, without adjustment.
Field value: 50 mmHg
